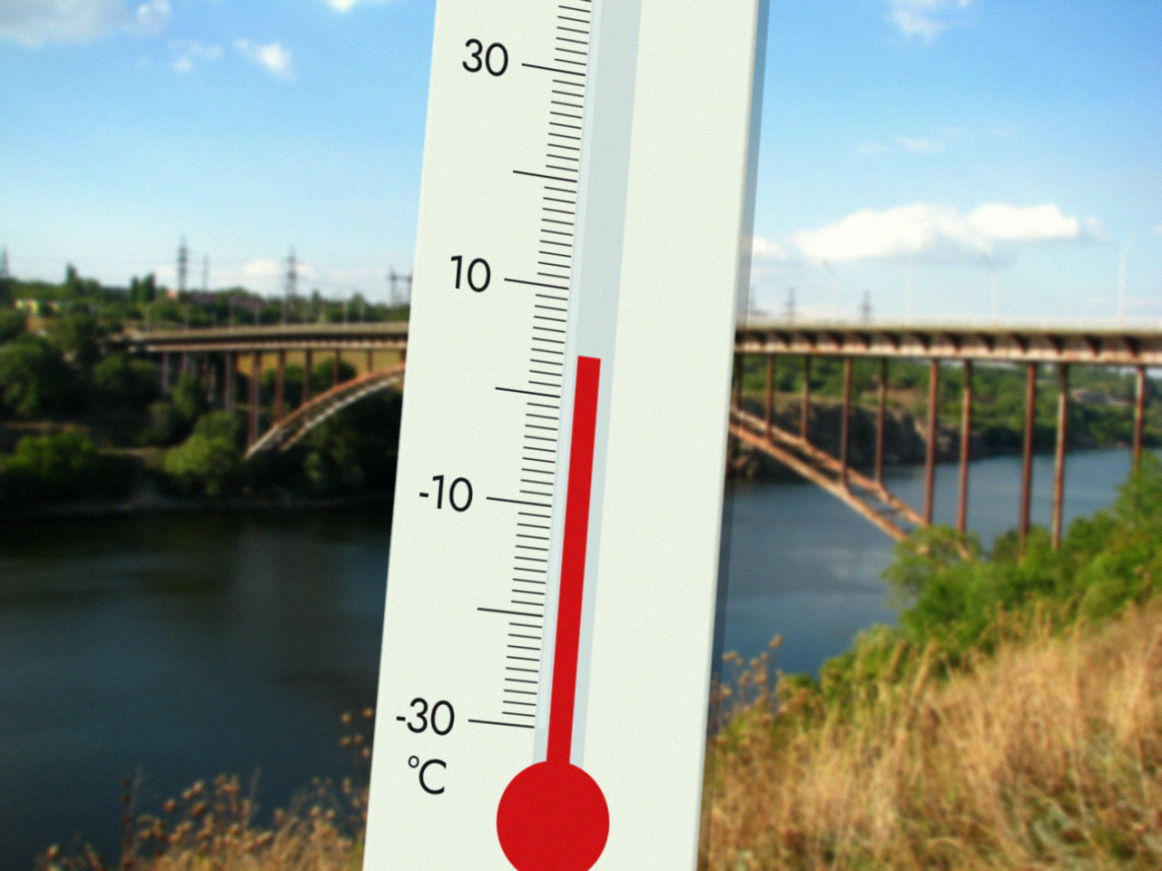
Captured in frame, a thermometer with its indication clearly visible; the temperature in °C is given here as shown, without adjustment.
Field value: 4 °C
